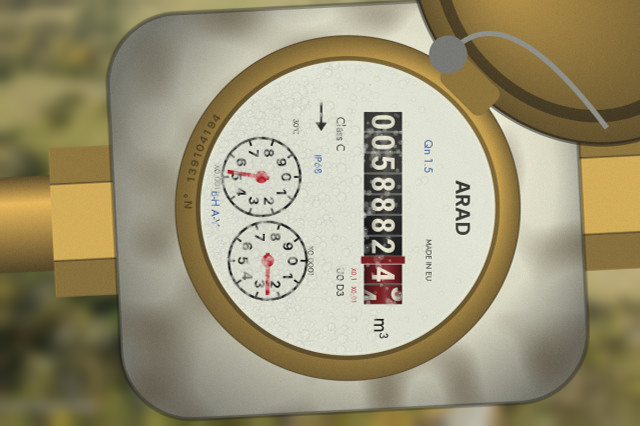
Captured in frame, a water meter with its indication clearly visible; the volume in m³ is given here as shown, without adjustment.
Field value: 58882.4352 m³
